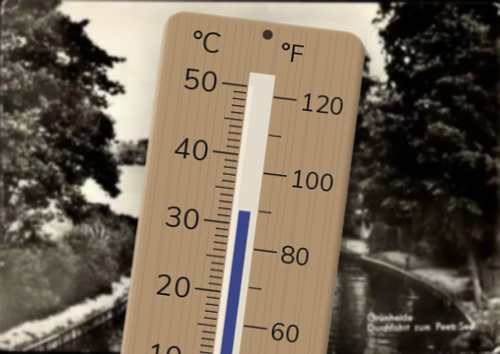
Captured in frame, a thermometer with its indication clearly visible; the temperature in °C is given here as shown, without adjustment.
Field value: 32 °C
